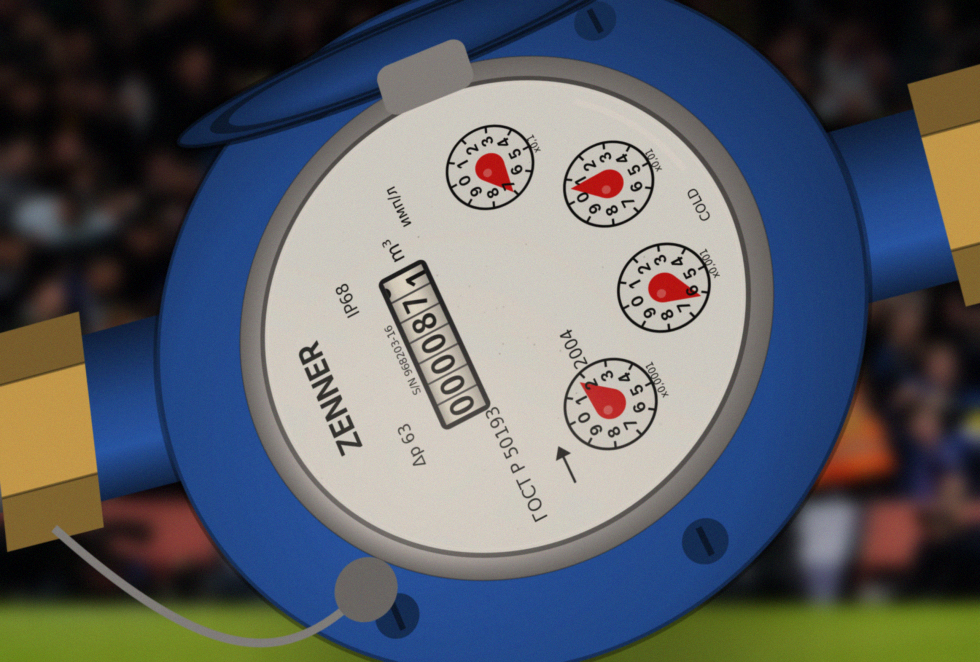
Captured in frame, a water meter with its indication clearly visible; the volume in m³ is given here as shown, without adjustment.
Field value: 870.7061 m³
